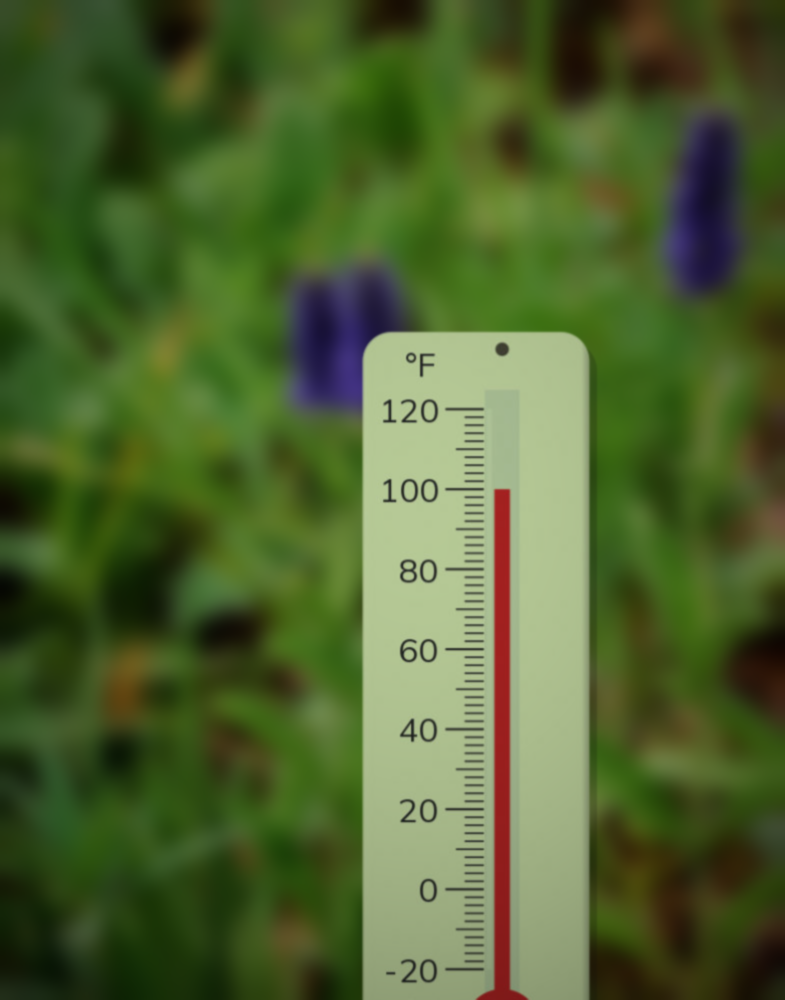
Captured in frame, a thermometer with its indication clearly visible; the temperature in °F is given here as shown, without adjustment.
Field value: 100 °F
